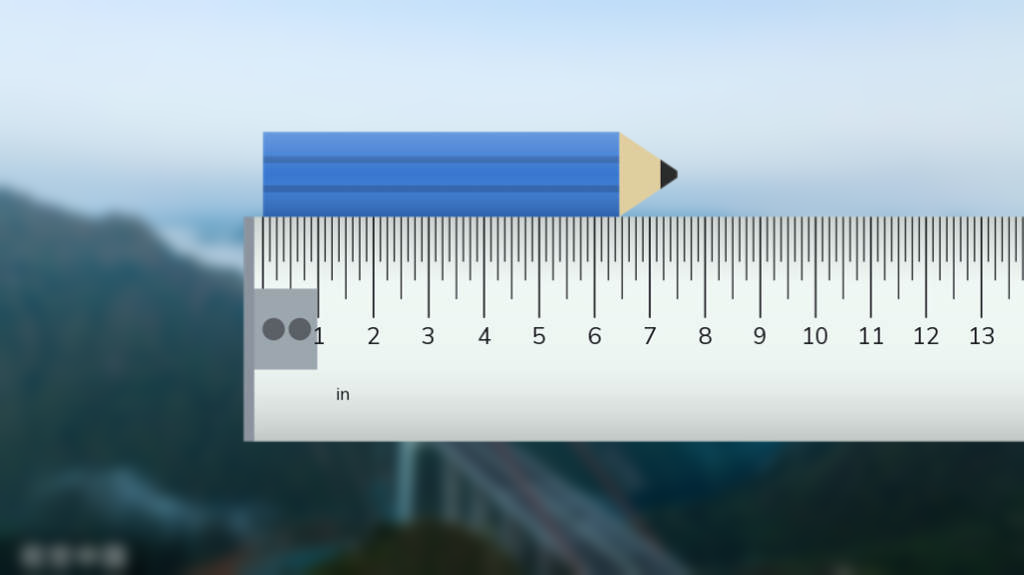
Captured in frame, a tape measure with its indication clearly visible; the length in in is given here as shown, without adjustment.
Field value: 7.5 in
